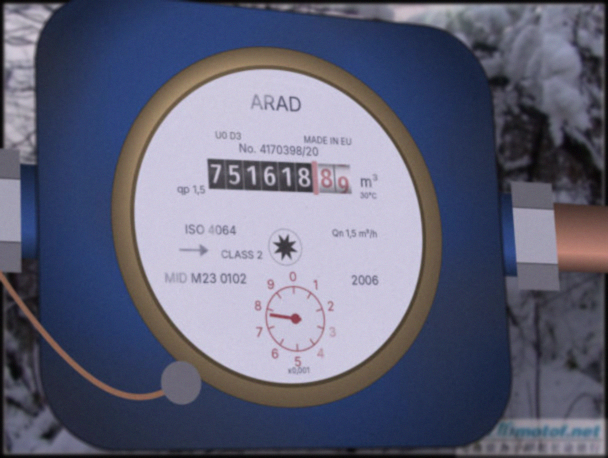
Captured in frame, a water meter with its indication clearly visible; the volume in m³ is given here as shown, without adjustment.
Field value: 751618.887 m³
